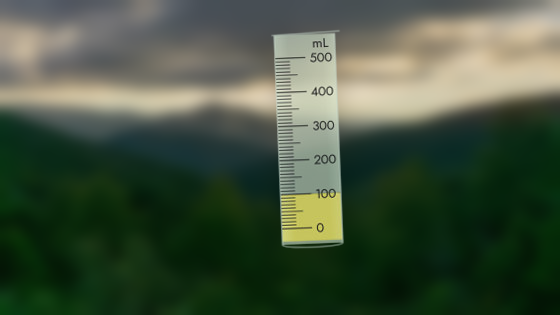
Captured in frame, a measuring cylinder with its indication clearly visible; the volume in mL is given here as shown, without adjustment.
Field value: 100 mL
